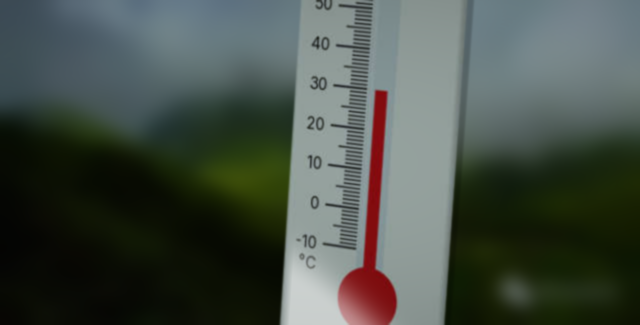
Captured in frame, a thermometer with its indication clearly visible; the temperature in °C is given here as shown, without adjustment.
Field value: 30 °C
